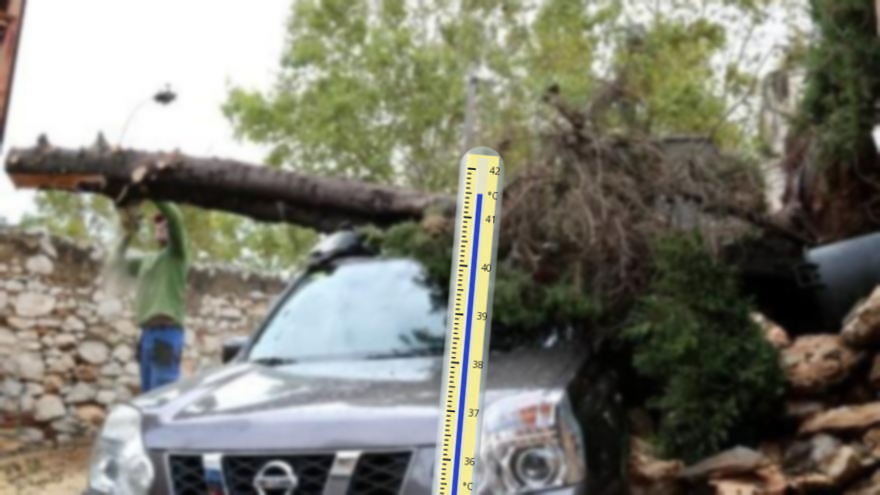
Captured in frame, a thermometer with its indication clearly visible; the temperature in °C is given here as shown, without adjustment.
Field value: 41.5 °C
